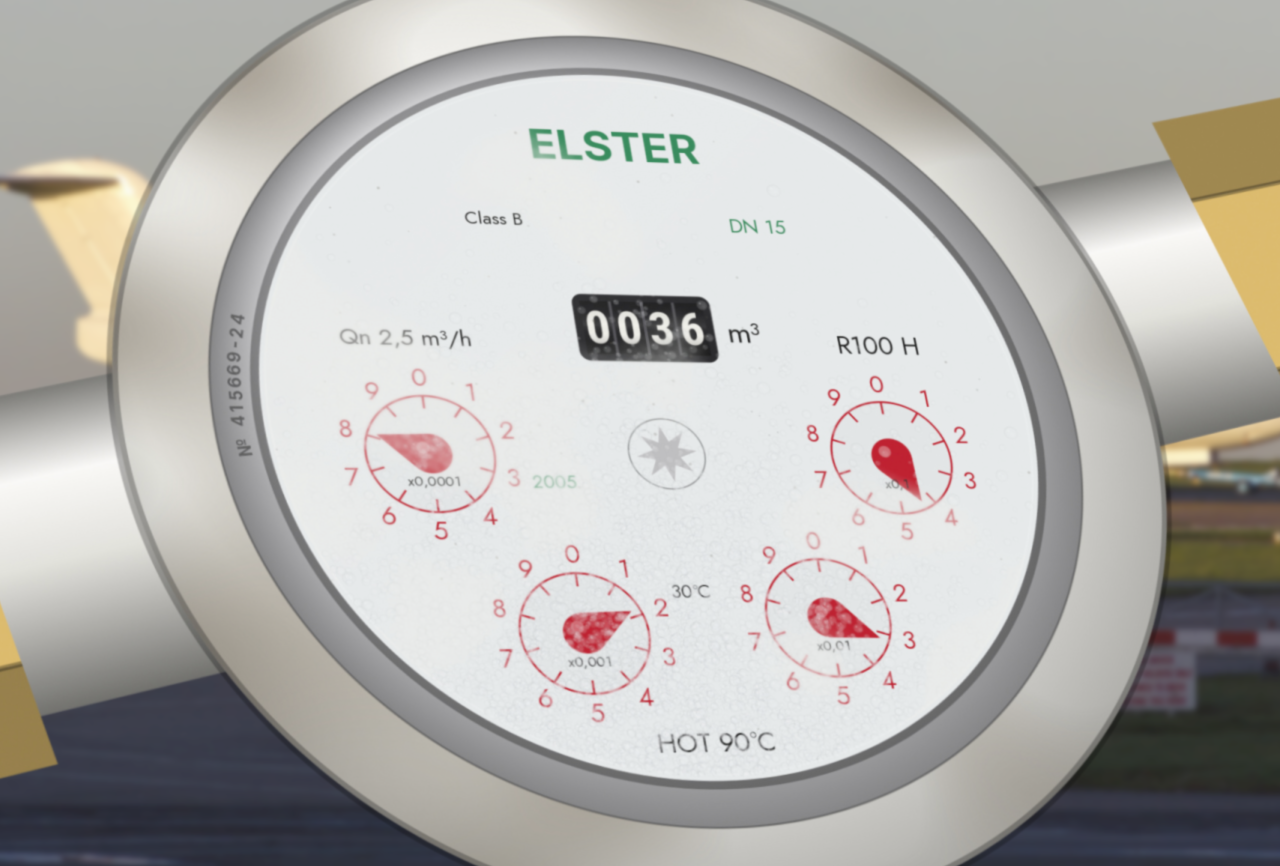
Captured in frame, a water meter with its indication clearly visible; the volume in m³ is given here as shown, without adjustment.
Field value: 36.4318 m³
